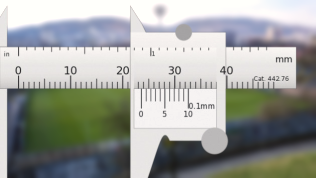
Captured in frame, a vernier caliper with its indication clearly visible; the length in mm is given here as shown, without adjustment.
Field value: 23.6 mm
